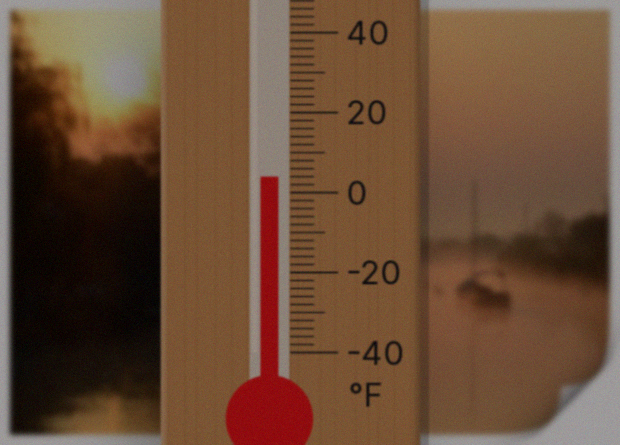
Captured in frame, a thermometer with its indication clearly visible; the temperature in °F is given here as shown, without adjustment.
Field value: 4 °F
